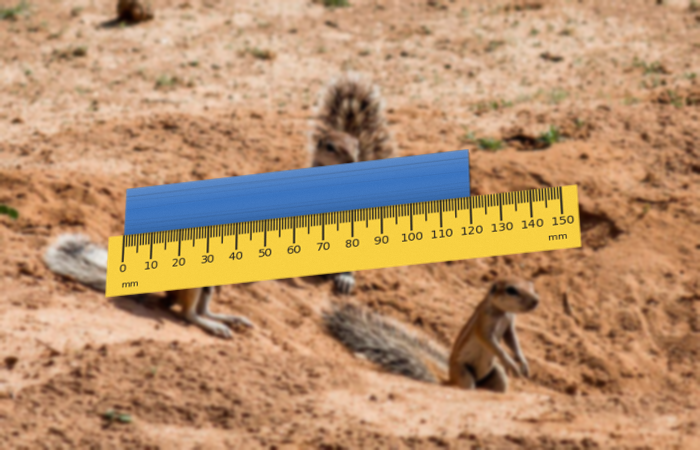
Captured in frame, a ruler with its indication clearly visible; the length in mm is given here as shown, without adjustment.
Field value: 120 mm
